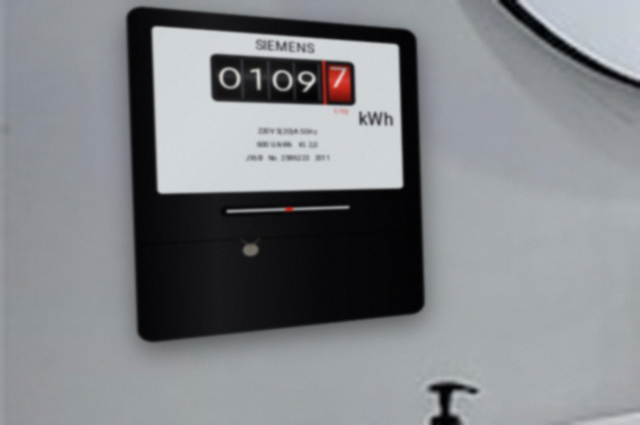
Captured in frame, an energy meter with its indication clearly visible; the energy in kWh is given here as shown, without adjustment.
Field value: 109.7 kWh
